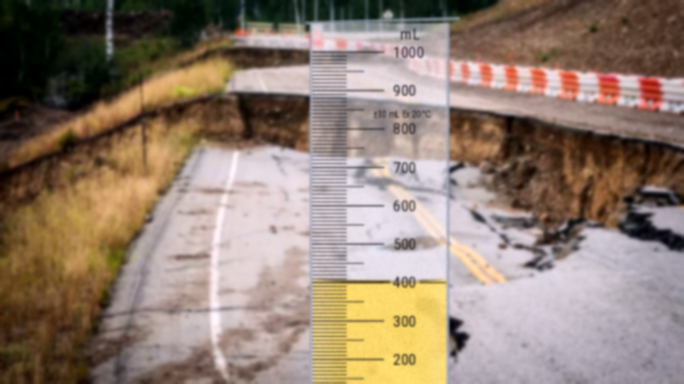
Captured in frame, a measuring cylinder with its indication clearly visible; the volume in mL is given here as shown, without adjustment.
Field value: 400 mL
